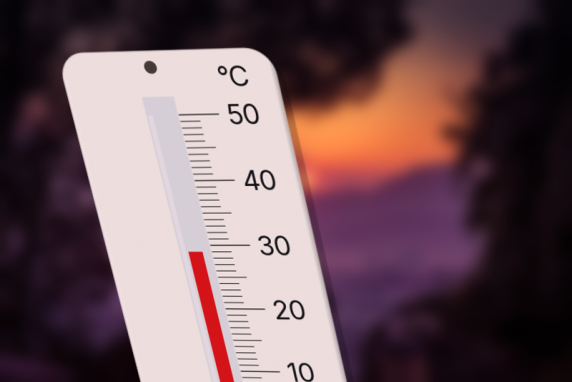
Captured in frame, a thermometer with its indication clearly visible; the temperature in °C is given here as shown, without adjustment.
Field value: 29 °C
